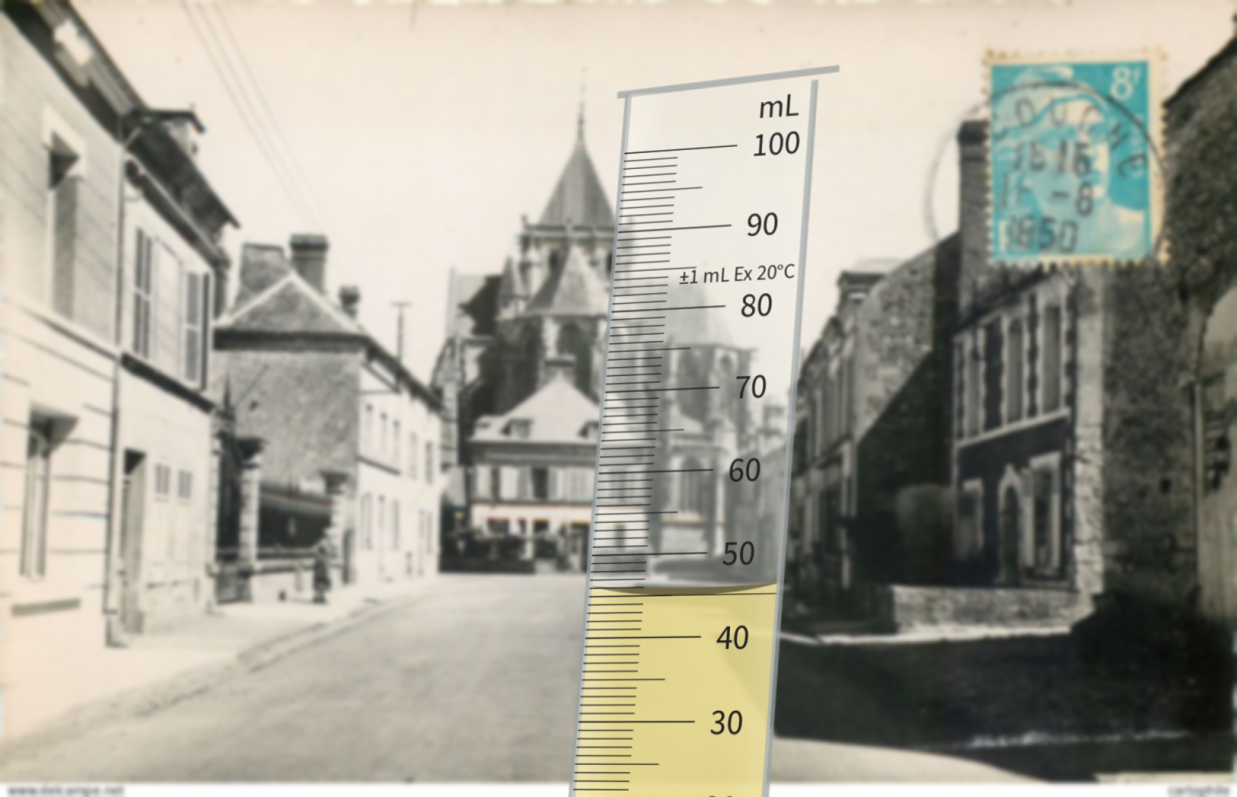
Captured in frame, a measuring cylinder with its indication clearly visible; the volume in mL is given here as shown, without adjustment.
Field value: 45 mL
